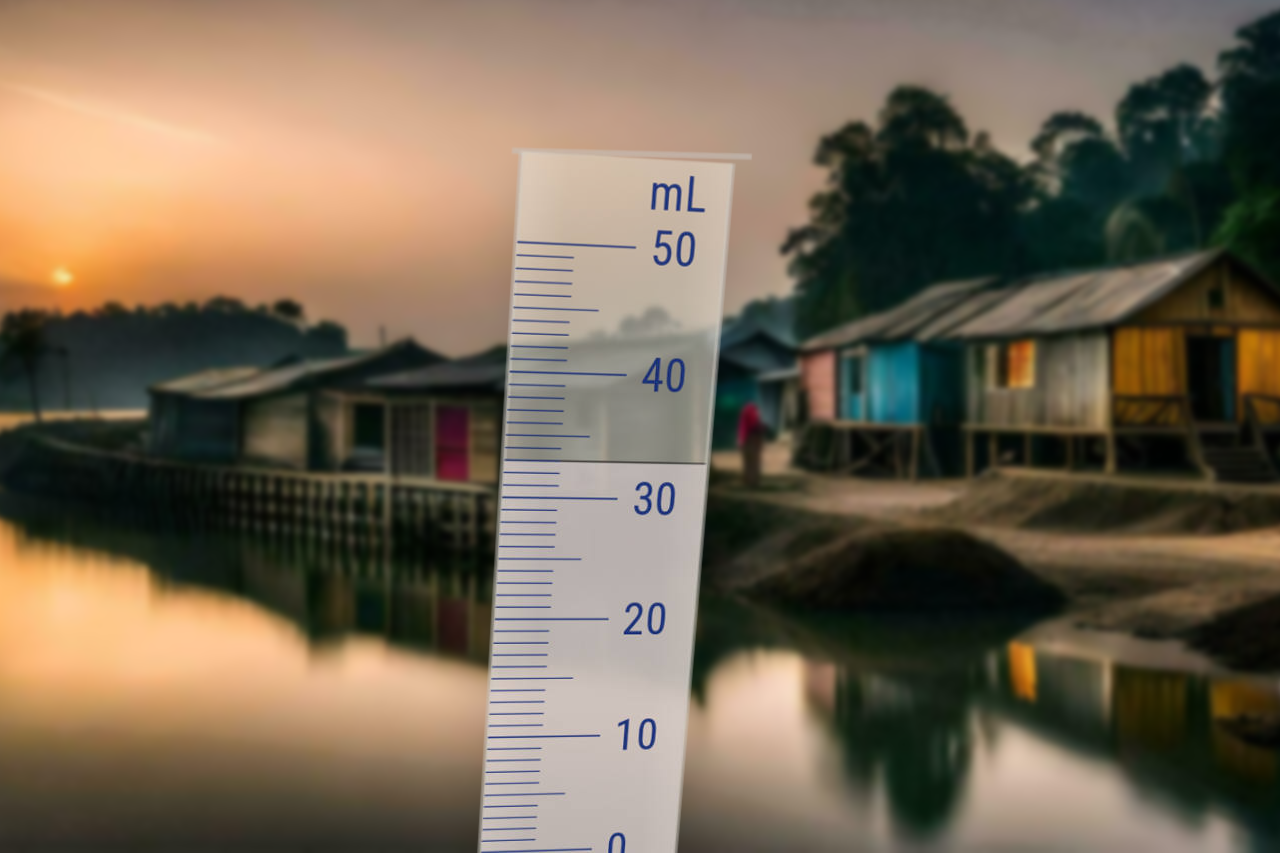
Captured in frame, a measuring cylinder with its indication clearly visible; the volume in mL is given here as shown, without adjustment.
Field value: 33 mL
